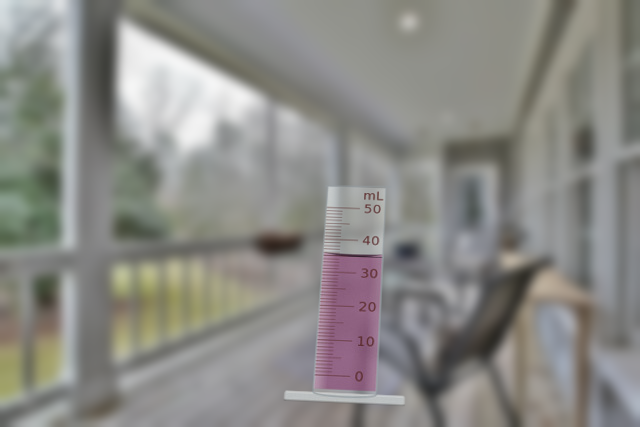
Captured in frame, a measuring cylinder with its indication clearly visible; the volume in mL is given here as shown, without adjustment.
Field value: 35 mL
